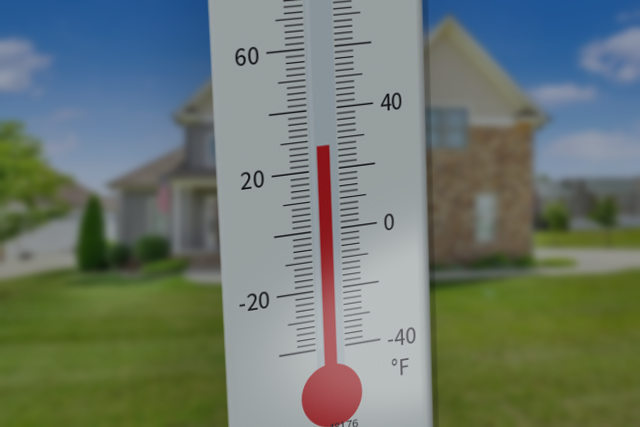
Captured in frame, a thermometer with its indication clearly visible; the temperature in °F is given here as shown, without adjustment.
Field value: 28 °F
